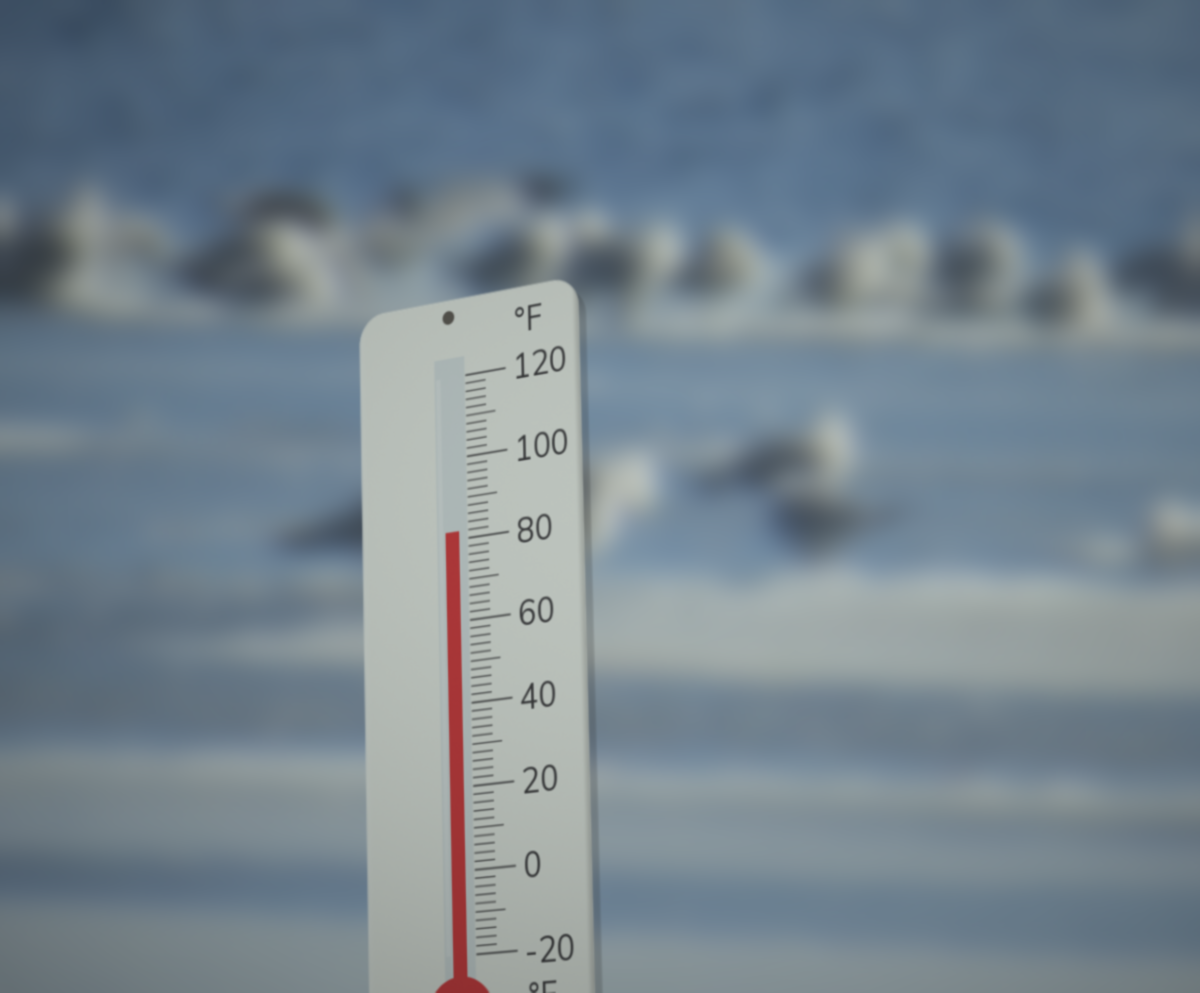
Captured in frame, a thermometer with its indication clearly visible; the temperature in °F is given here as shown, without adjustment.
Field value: 82 °F
